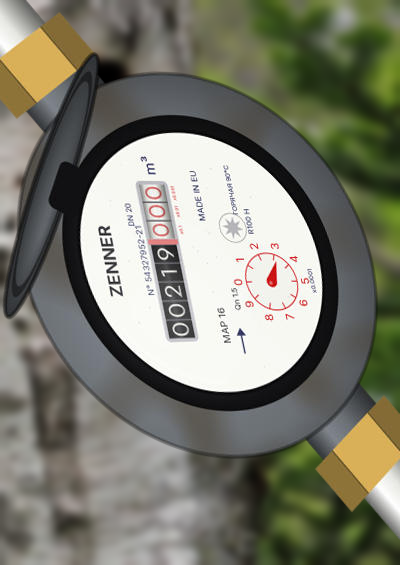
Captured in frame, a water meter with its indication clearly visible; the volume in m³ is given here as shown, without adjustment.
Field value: 219.0003 m³
